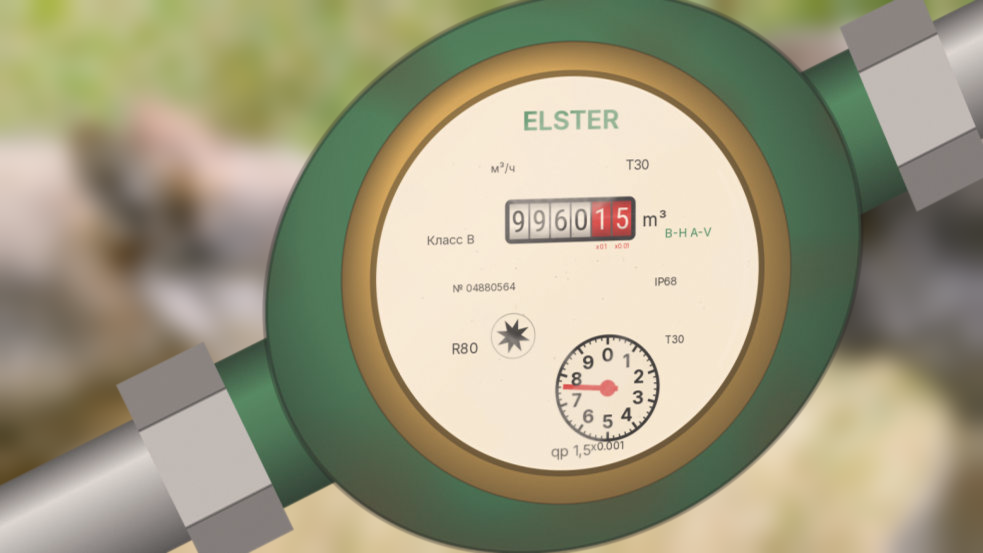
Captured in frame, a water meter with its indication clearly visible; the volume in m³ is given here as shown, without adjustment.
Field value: 9960.157 m³
